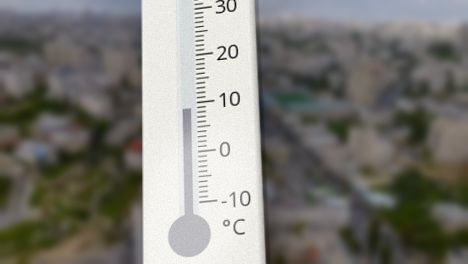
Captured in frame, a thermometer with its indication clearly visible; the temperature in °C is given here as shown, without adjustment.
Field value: 9 °C
